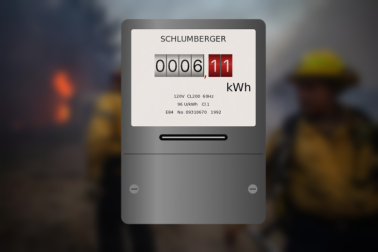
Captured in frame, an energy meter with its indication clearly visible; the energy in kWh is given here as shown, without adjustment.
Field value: 6.11 kWh
